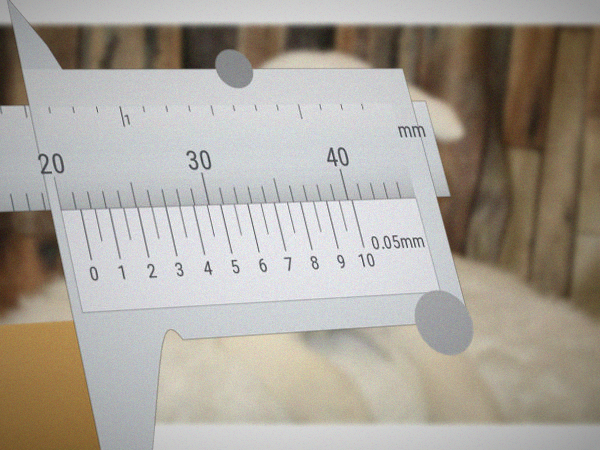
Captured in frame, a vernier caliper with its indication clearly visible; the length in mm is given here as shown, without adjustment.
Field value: 21.3 mm
